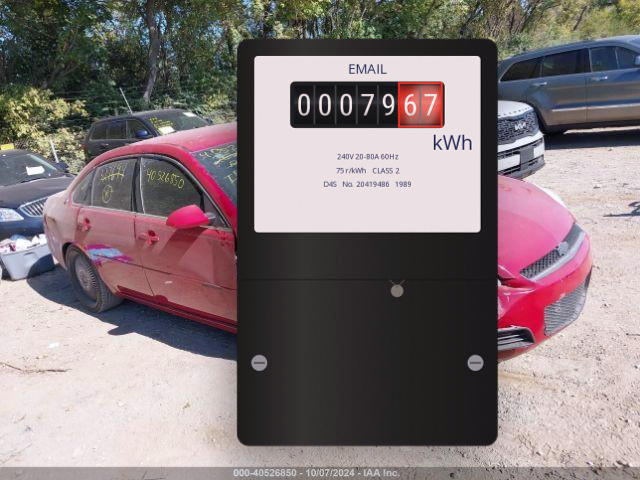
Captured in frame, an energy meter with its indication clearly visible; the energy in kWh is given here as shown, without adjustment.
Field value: 79.67 kWh
